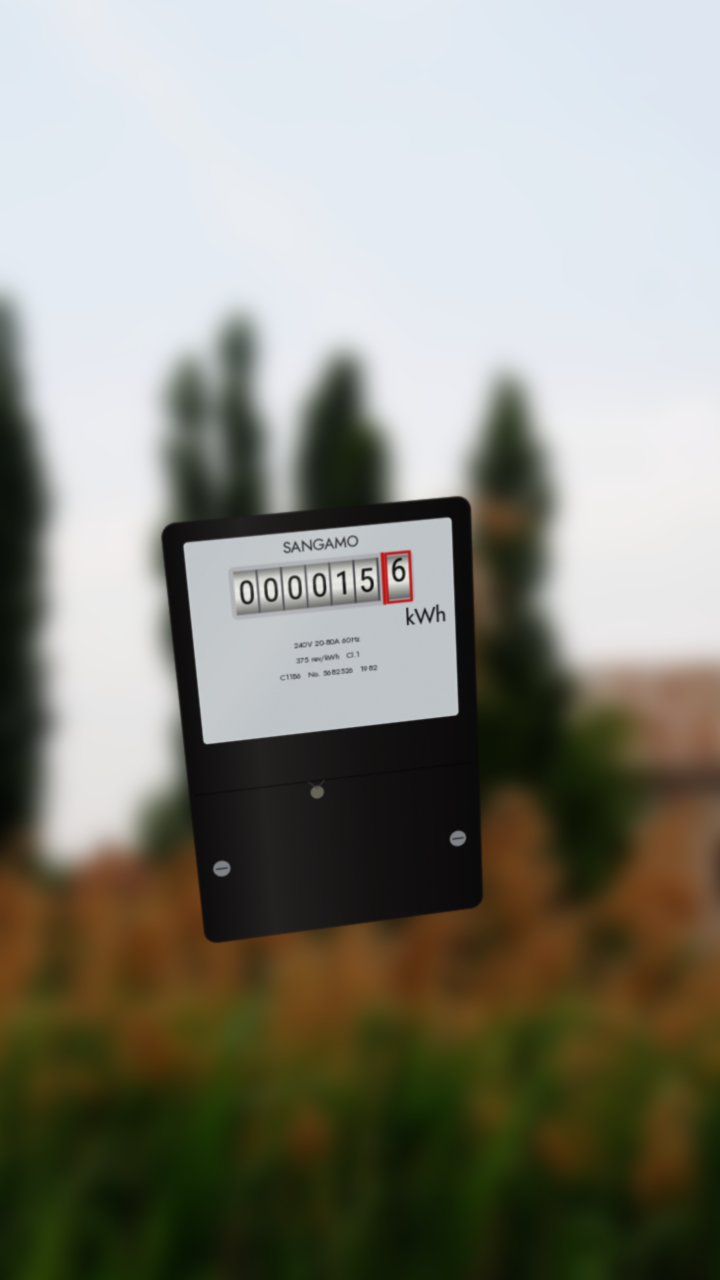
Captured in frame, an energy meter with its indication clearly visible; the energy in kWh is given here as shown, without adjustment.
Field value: 15.6 kWh
